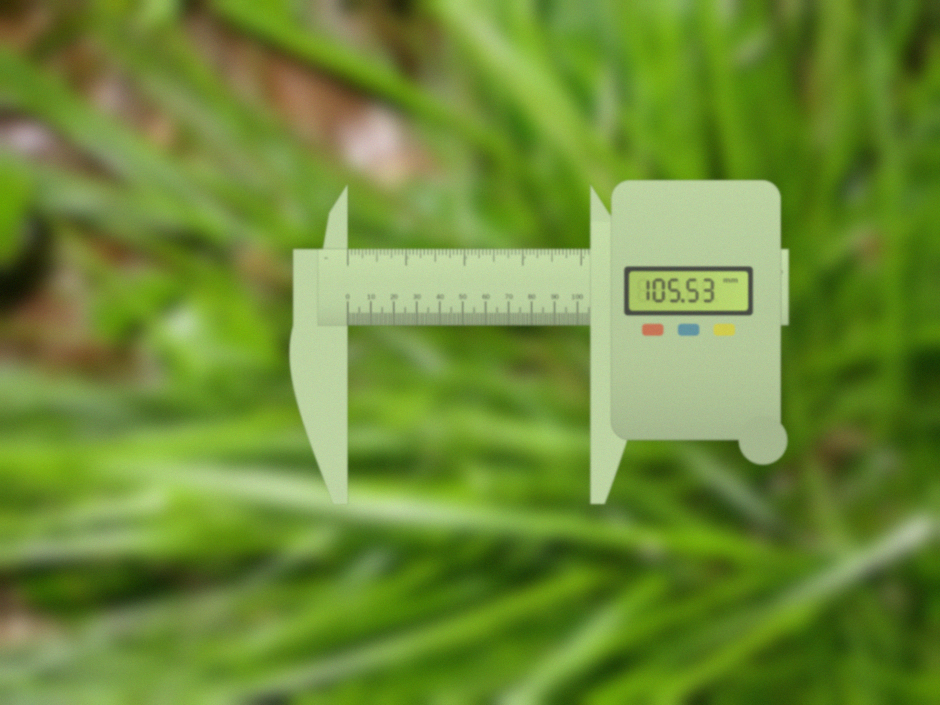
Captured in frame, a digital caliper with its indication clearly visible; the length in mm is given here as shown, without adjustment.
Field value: 105.53 mm
